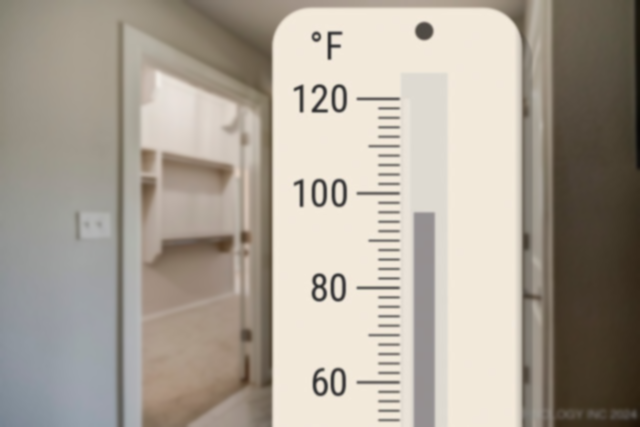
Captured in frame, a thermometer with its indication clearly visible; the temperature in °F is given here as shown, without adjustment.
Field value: 96 °F
